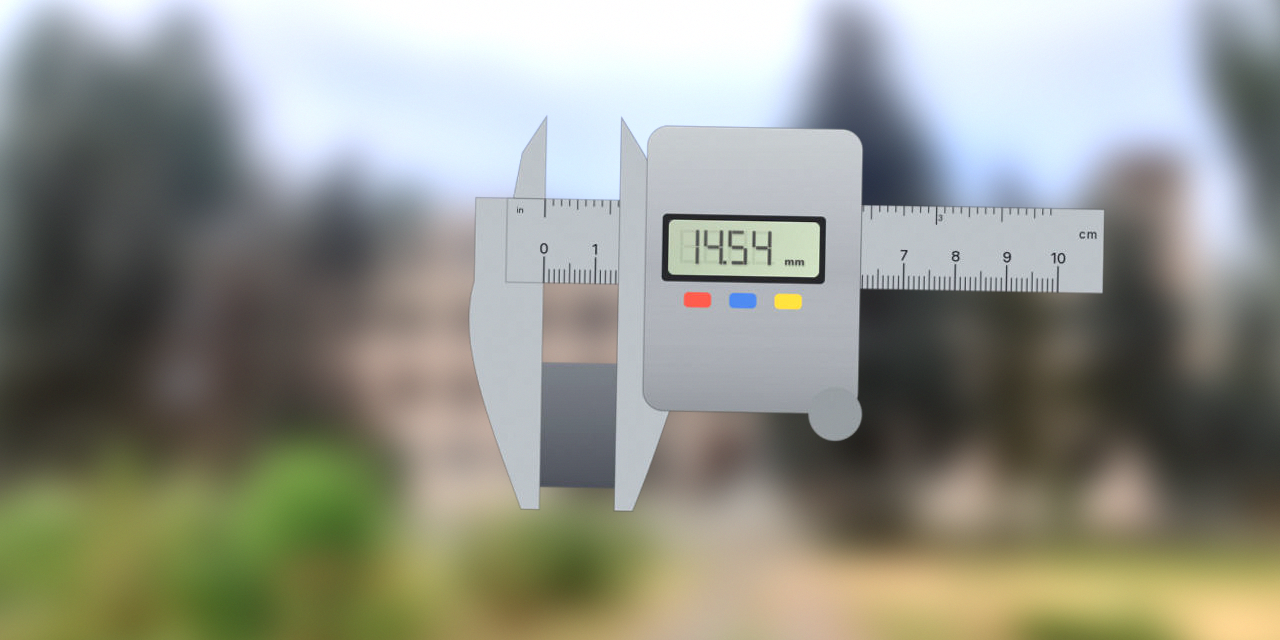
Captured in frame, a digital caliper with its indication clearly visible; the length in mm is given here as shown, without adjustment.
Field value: 14.54 mm
